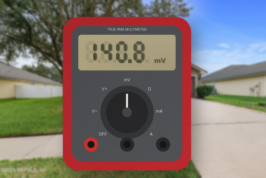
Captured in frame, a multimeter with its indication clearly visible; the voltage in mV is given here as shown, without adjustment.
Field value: 140.8 mV
